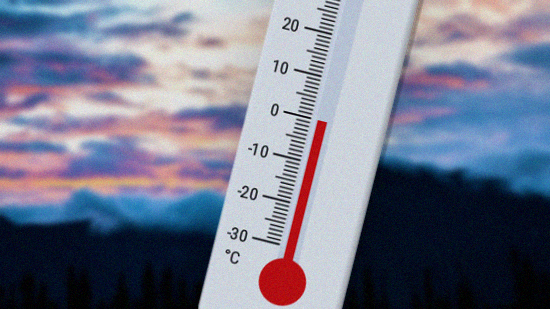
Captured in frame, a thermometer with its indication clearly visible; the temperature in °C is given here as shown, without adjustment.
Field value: 0 °C
